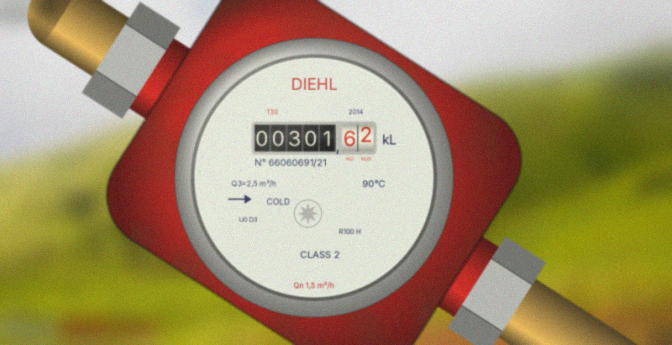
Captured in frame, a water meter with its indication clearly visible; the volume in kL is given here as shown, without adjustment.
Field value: 301.62 kL
